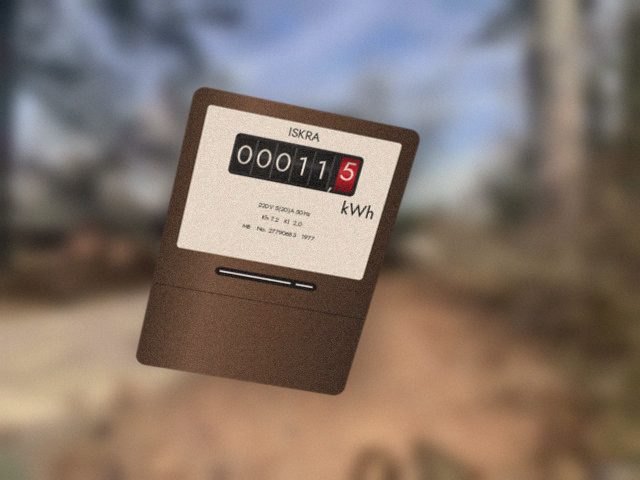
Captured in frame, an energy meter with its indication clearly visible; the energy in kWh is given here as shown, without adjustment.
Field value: 11.5 kWh
